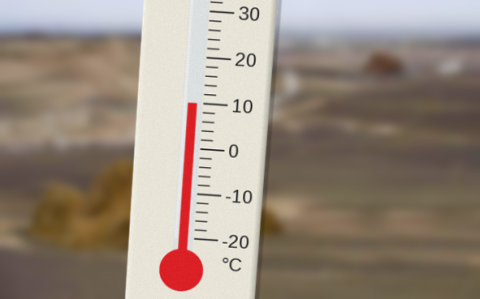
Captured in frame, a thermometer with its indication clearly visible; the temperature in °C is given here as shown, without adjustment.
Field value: 10 °C
